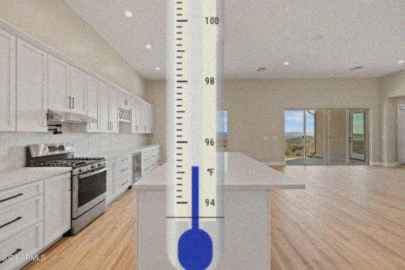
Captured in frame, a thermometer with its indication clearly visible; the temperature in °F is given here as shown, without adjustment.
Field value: 95.2 °F
